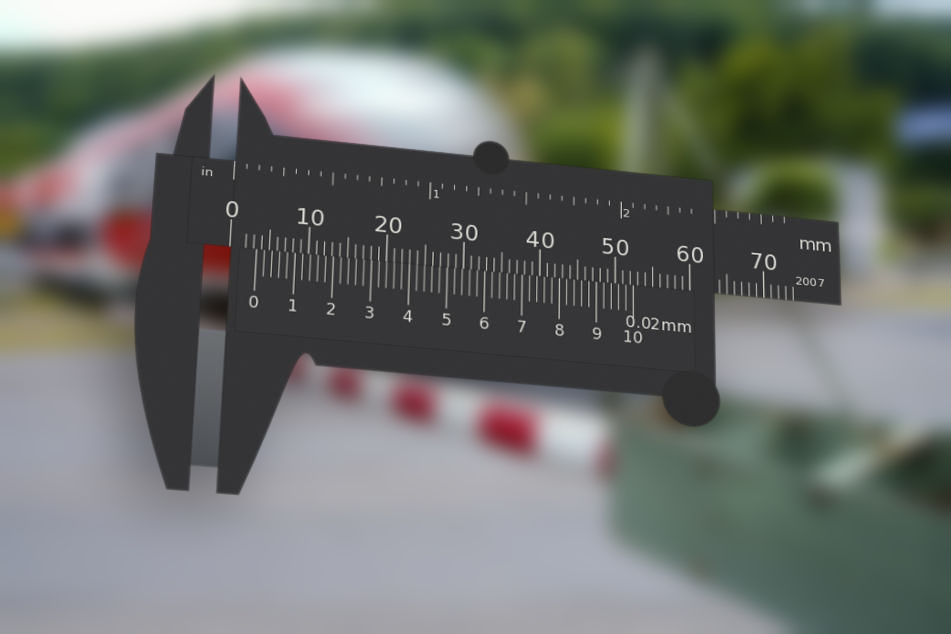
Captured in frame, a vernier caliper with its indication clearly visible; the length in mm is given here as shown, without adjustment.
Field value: 3.4 mm
